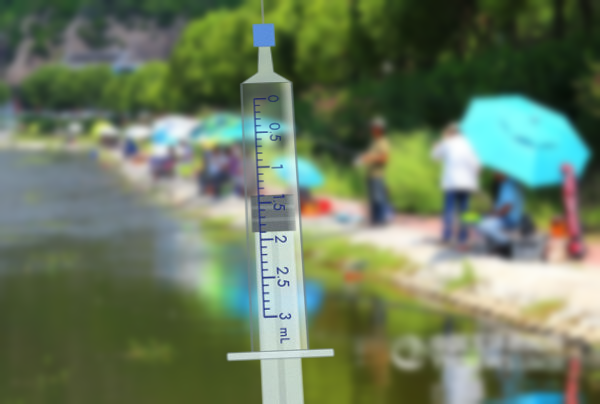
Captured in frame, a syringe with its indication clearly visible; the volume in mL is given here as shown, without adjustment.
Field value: 1.4 mL
